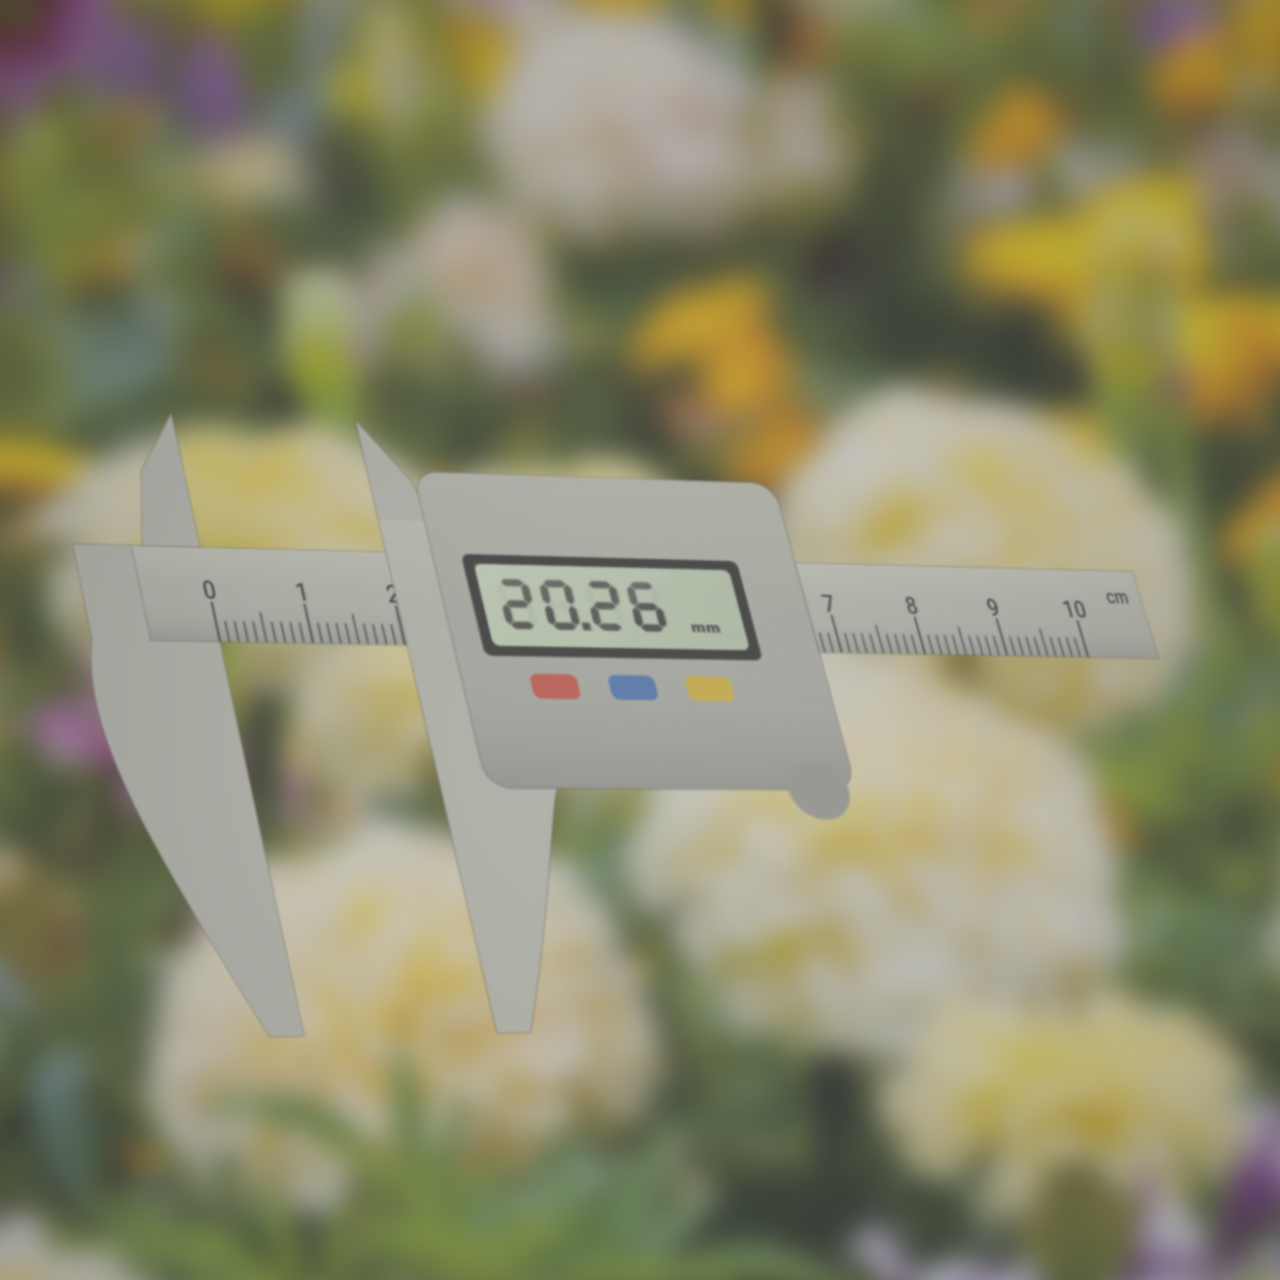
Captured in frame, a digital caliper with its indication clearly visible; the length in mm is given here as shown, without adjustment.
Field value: 20.26 mm
